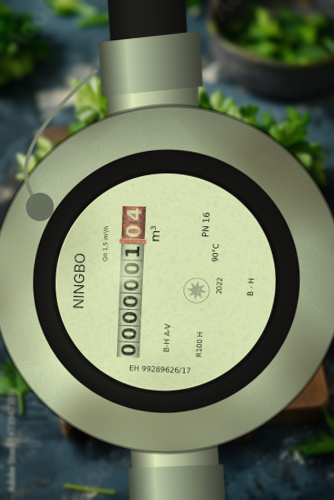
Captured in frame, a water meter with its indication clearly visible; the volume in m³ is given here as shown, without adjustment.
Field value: 1.04 m³
